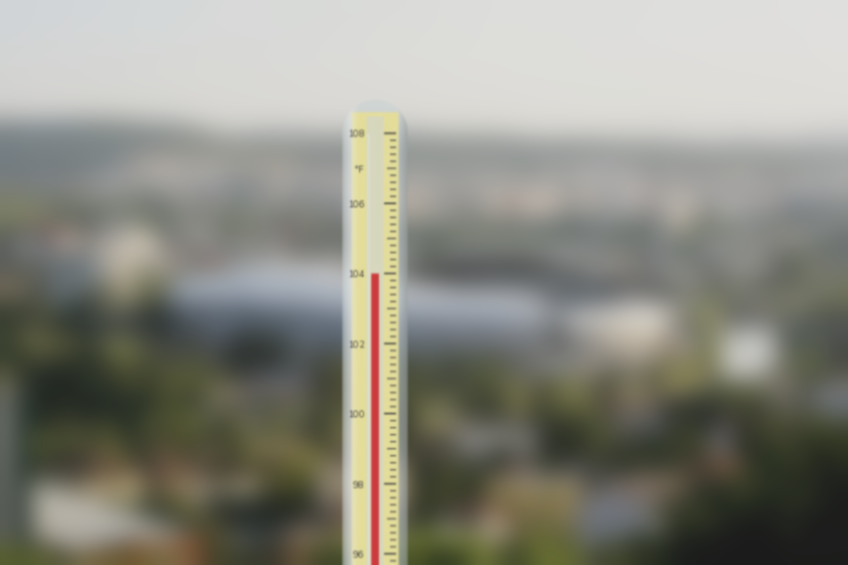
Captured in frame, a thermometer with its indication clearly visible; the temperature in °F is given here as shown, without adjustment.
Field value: 104 °F
